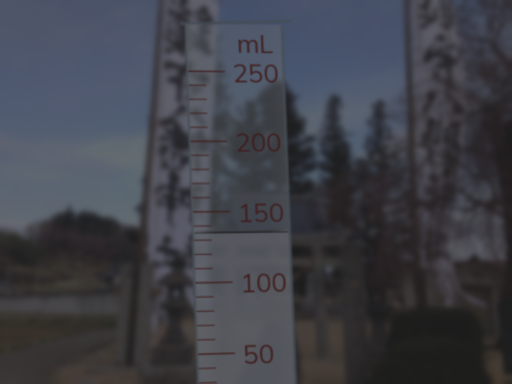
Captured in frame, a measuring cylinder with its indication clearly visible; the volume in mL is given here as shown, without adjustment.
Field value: 135 mL
